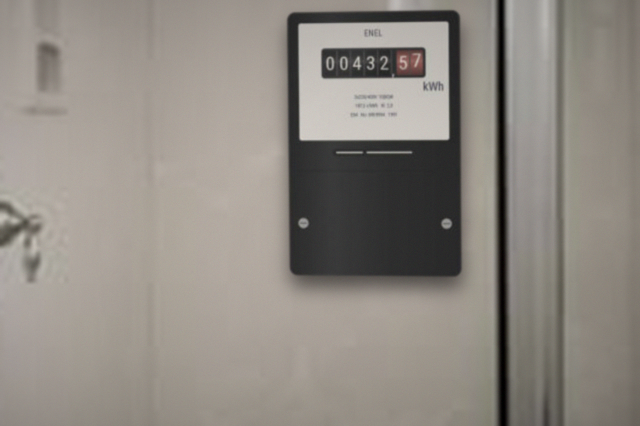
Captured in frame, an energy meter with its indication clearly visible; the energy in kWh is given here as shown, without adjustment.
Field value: 432.57 kWh
